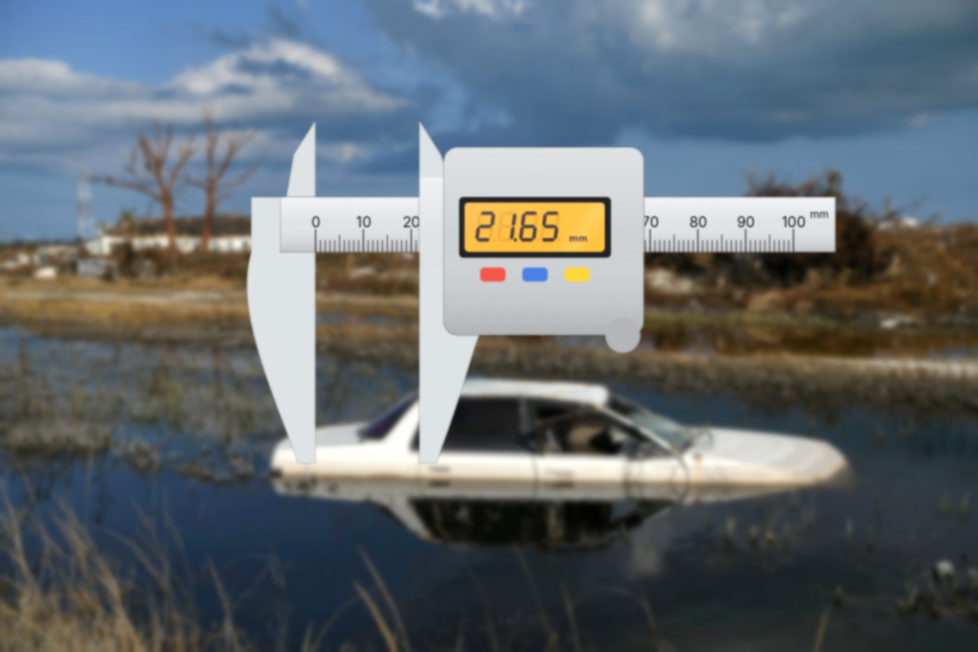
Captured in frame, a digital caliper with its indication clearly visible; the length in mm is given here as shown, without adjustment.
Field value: 21.65 mm
